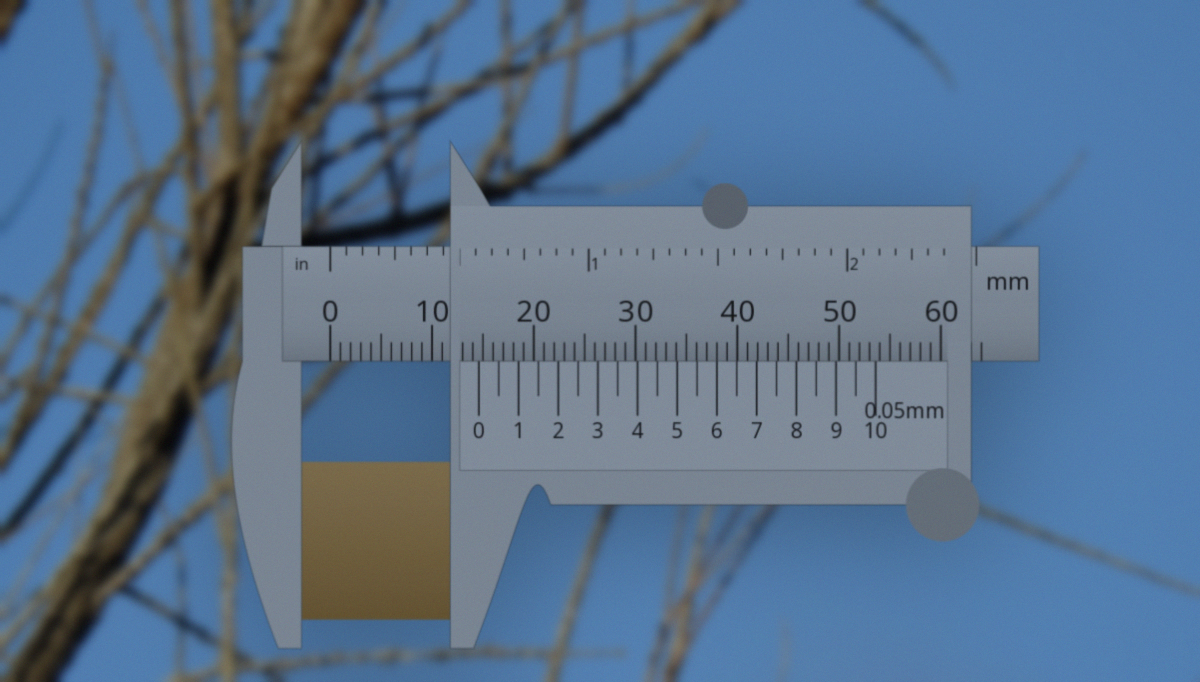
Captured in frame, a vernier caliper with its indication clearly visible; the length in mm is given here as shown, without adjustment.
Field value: 14.6 mm
